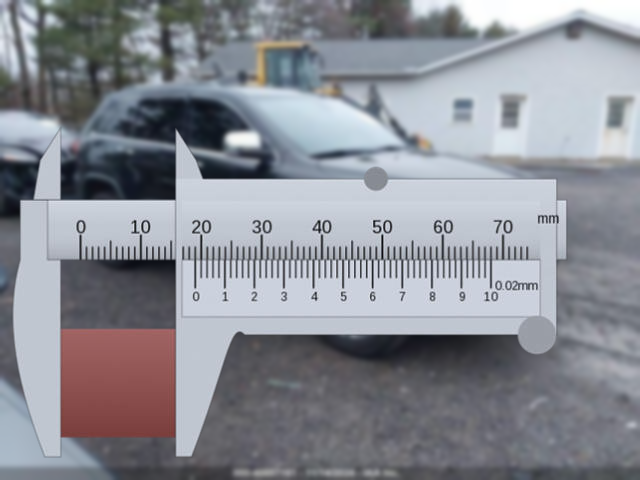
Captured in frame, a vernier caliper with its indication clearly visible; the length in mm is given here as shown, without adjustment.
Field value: 19.0 mm
